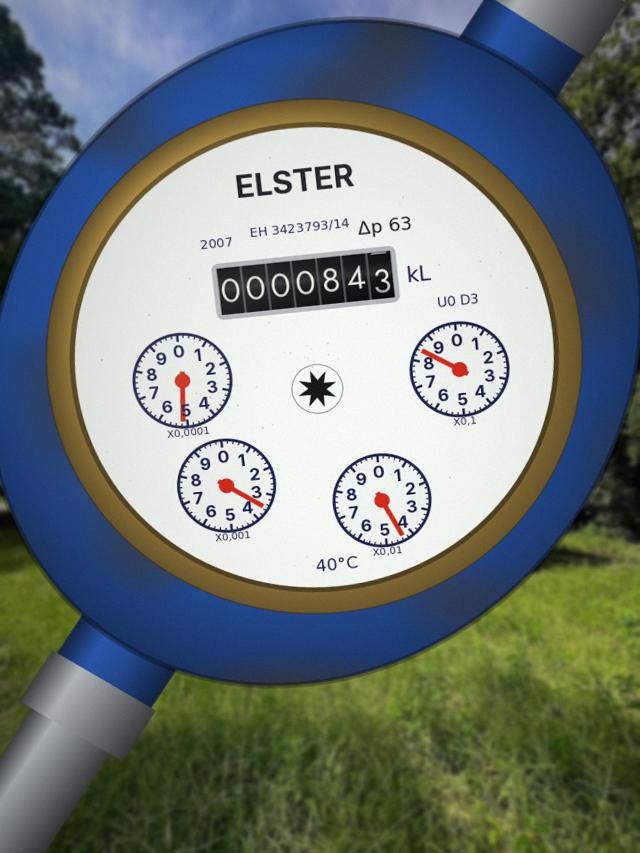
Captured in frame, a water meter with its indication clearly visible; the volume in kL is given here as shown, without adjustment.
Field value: 842.8435 kL
